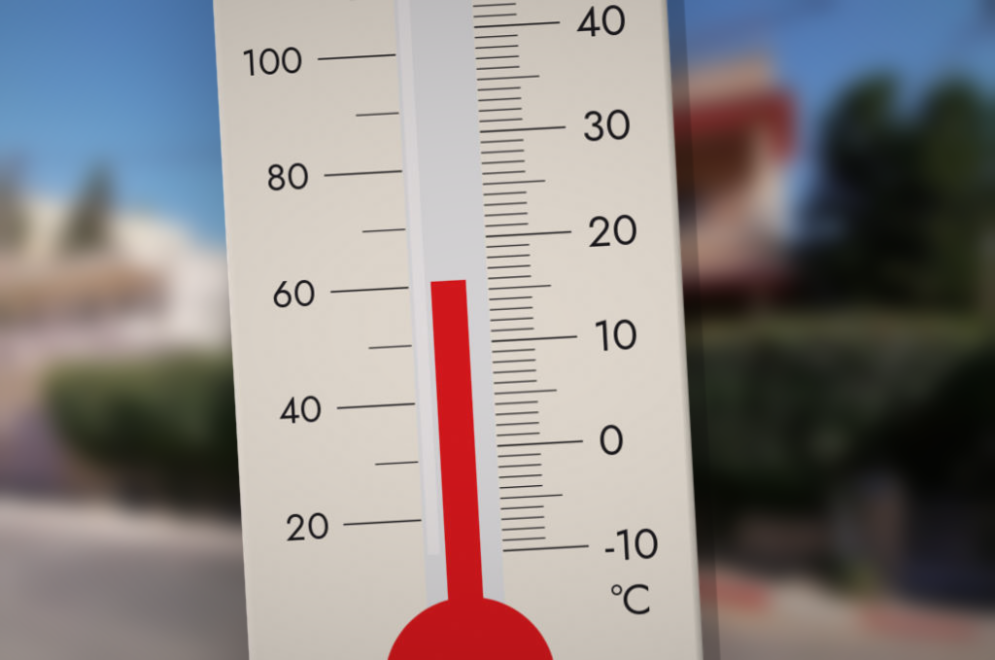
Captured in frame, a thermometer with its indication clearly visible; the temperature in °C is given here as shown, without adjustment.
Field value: 16 °C
